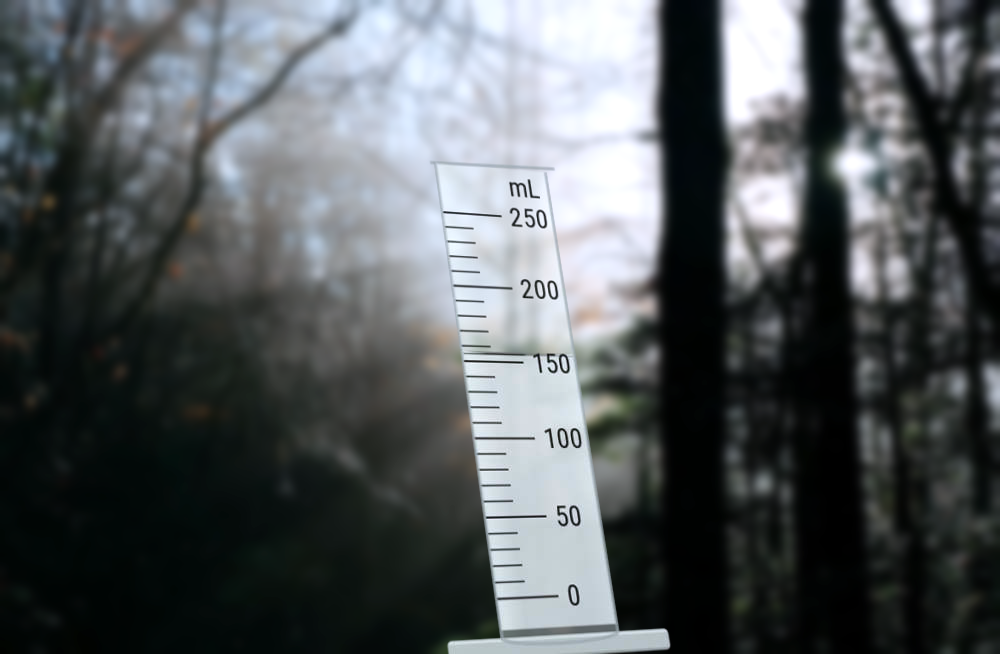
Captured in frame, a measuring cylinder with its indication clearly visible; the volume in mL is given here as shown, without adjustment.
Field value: 155 mL
